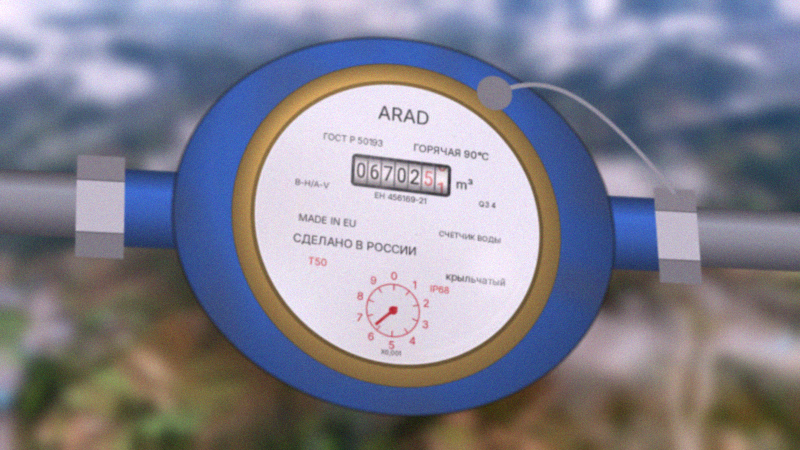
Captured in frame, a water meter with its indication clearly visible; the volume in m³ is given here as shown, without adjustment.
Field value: 6702.506 m³
